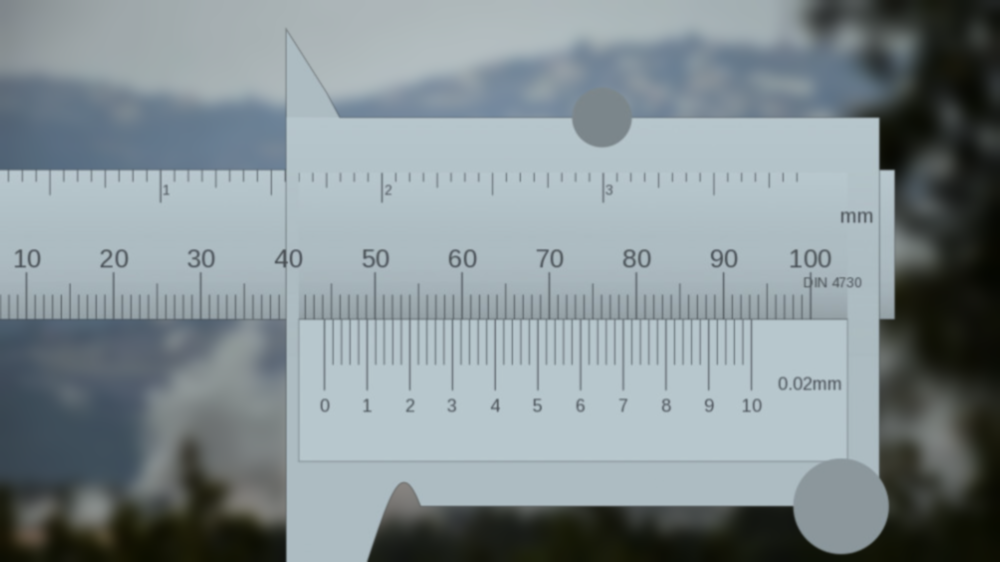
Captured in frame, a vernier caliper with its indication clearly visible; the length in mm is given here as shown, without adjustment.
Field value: 44.2 mm
